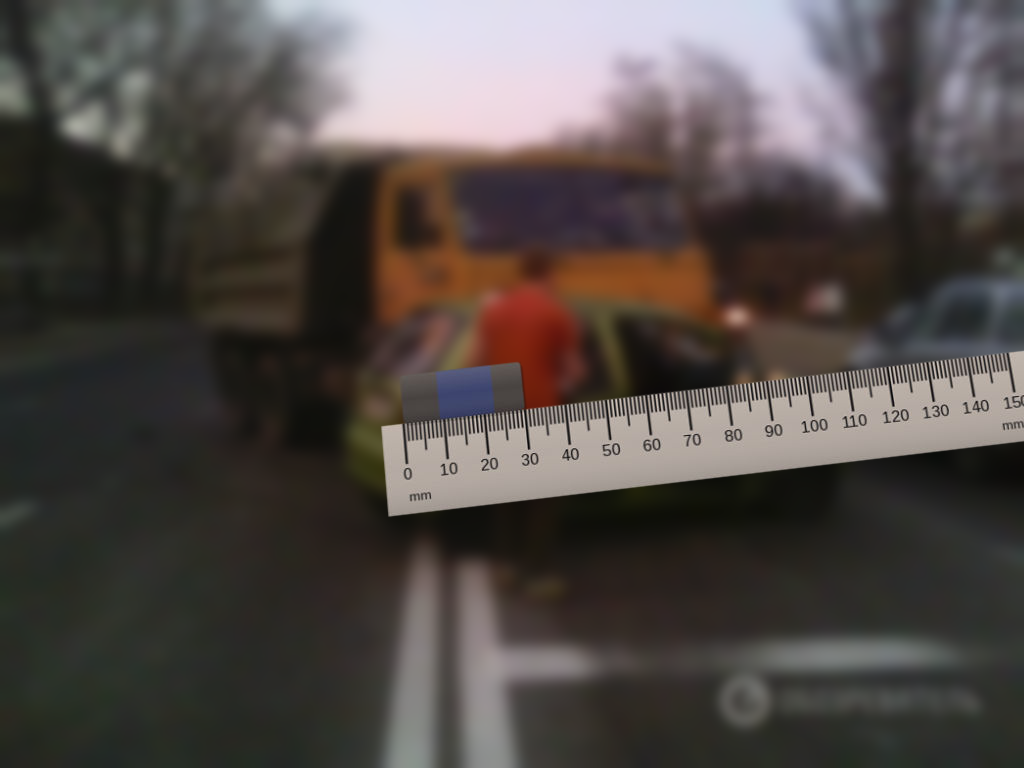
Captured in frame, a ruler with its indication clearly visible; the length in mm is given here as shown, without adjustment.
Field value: 30 mm
